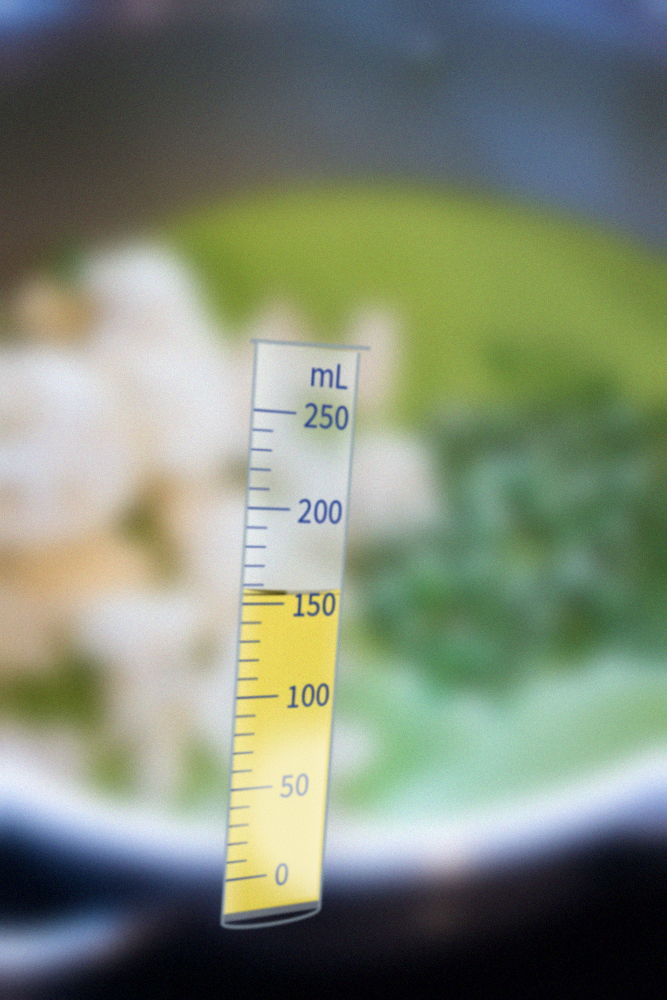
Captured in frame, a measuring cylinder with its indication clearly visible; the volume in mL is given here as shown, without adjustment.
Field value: 155 mL
